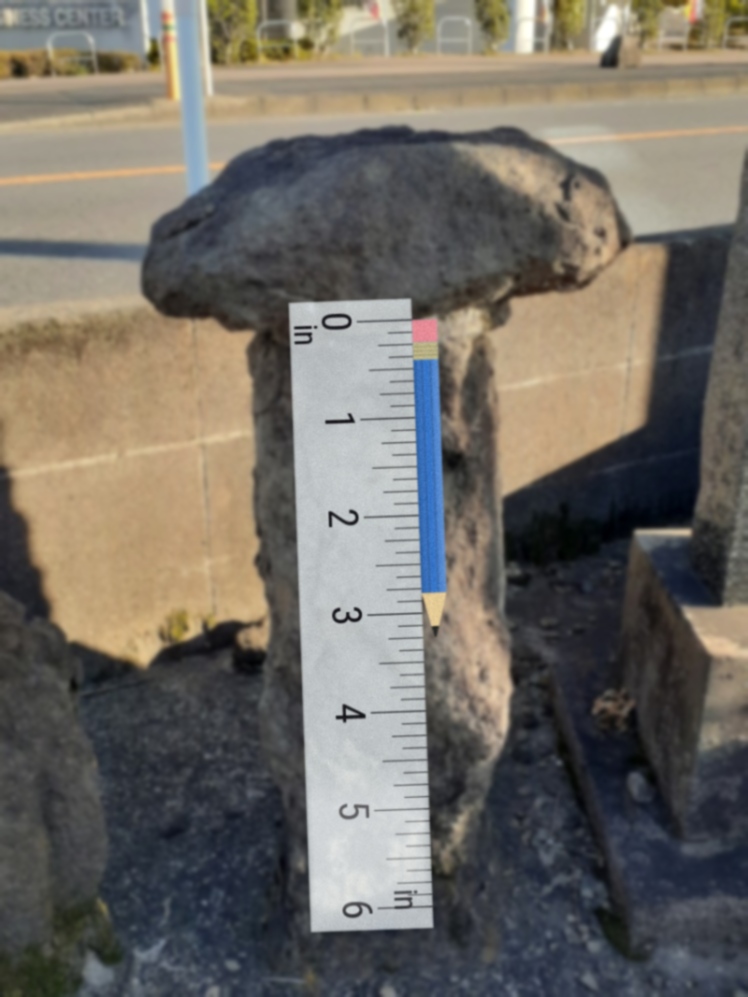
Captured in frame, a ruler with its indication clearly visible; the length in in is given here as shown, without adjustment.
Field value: 3.25 in
